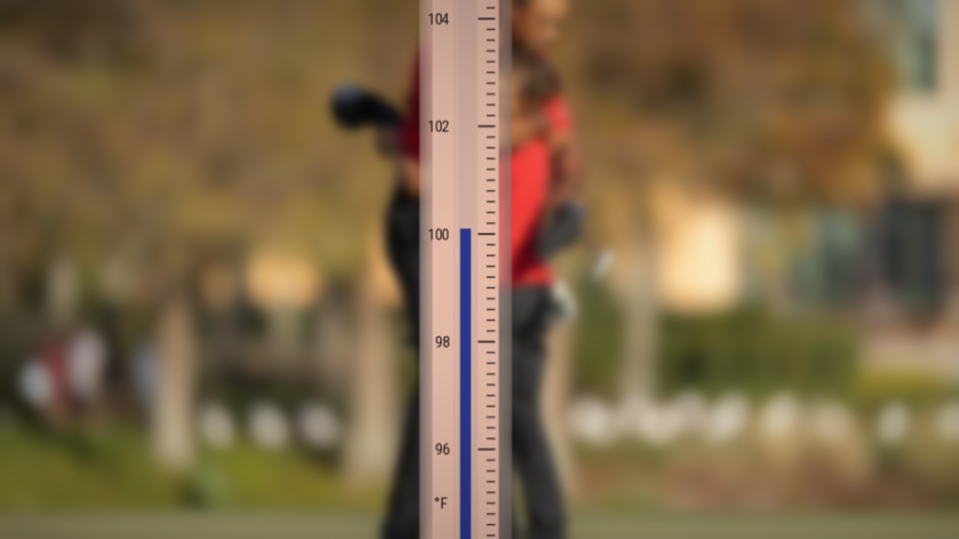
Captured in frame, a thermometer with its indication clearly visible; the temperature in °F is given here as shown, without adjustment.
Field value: 100.1 °F
